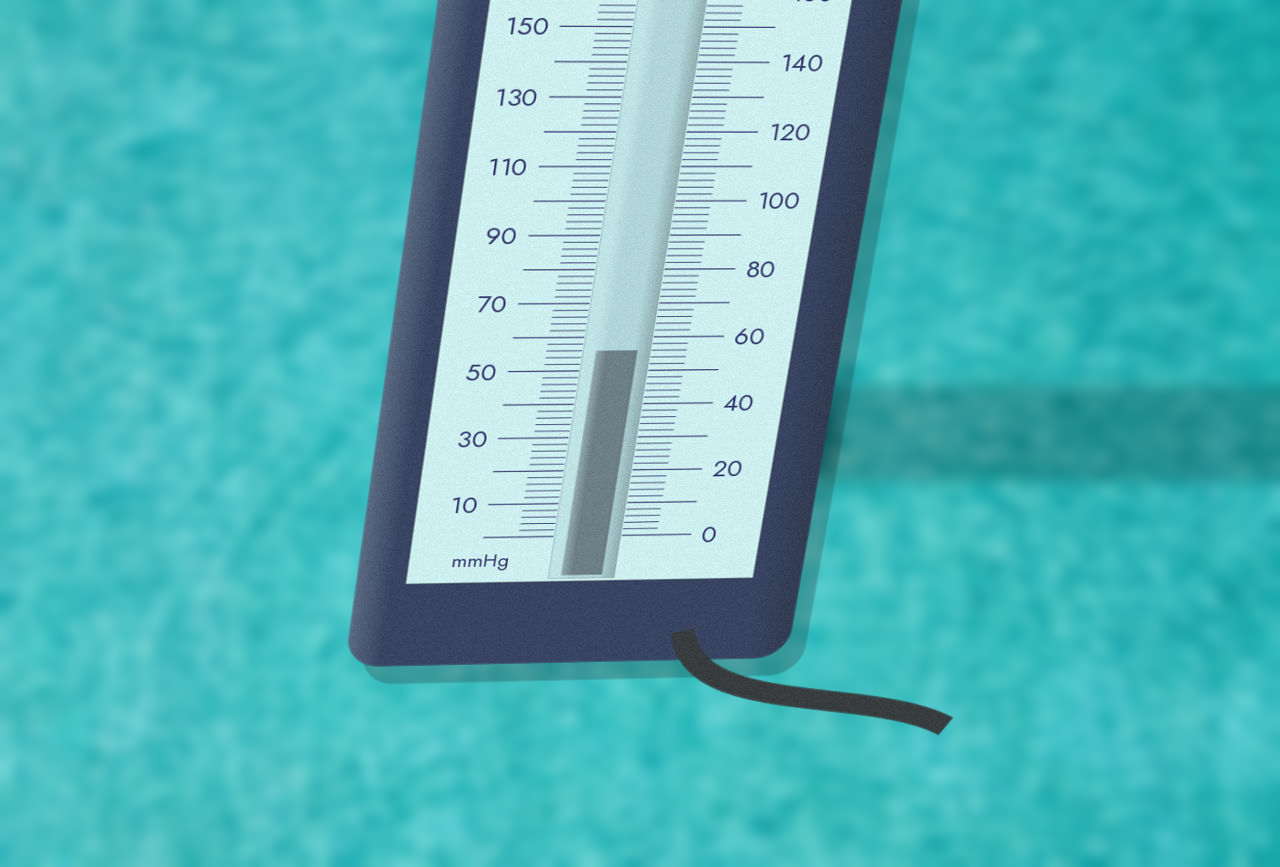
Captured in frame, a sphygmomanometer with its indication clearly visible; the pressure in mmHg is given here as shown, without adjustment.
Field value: 56 mmHg
